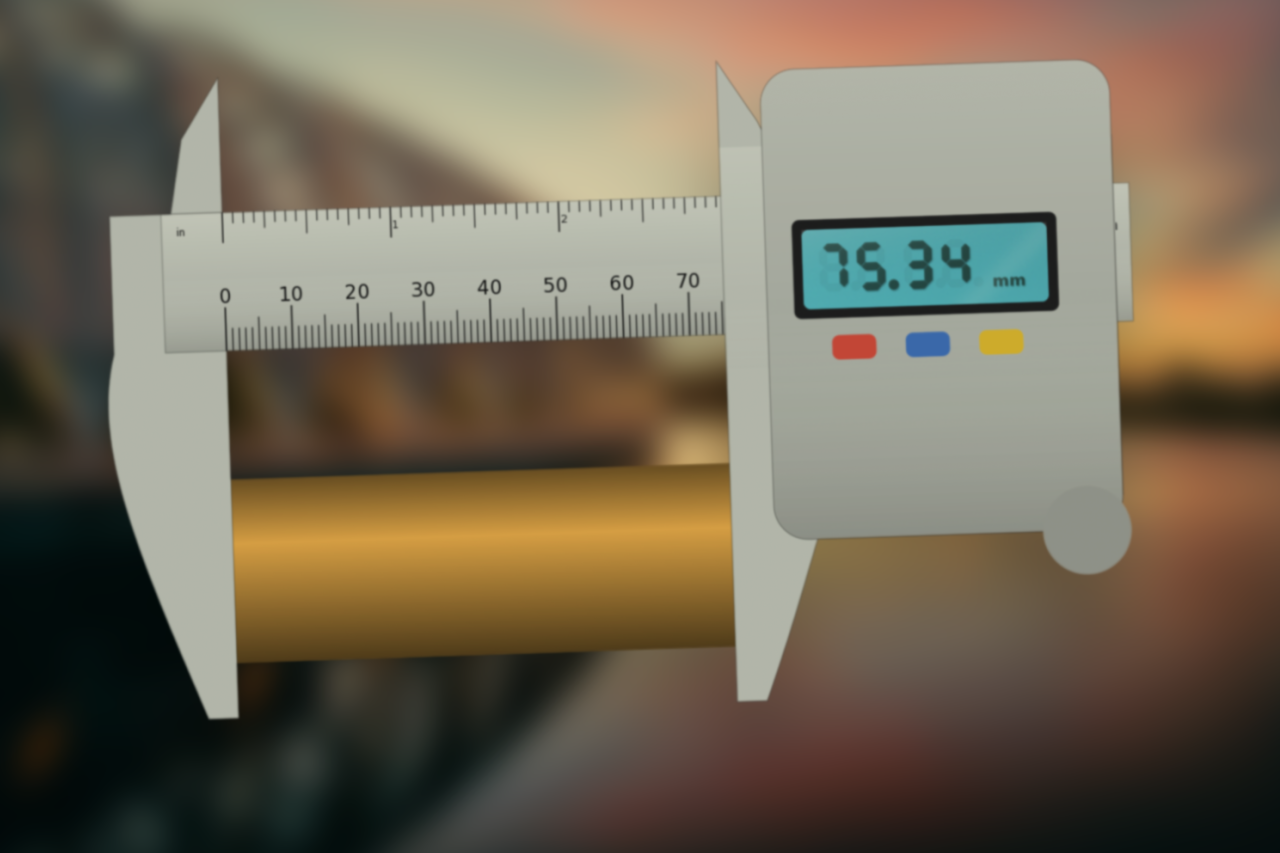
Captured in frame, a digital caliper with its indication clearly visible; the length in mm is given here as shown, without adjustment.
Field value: 75.34 mm
